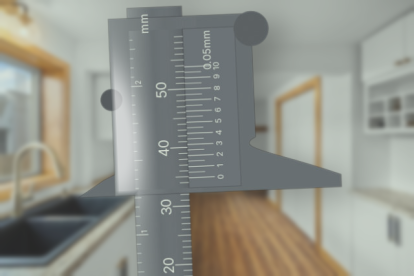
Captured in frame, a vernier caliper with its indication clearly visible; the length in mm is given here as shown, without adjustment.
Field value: 34.8 mm
